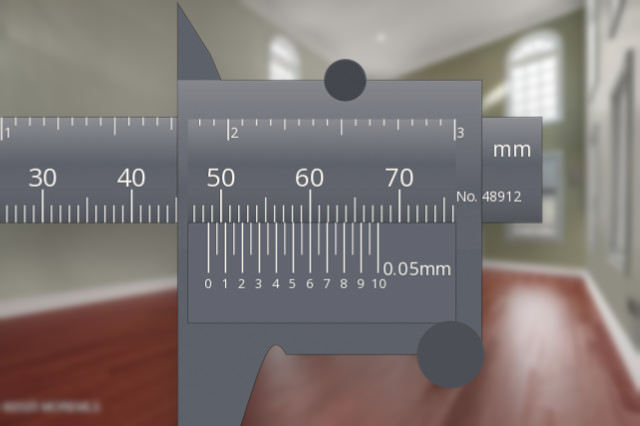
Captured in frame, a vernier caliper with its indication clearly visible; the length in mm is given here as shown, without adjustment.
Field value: 48.6 mm
